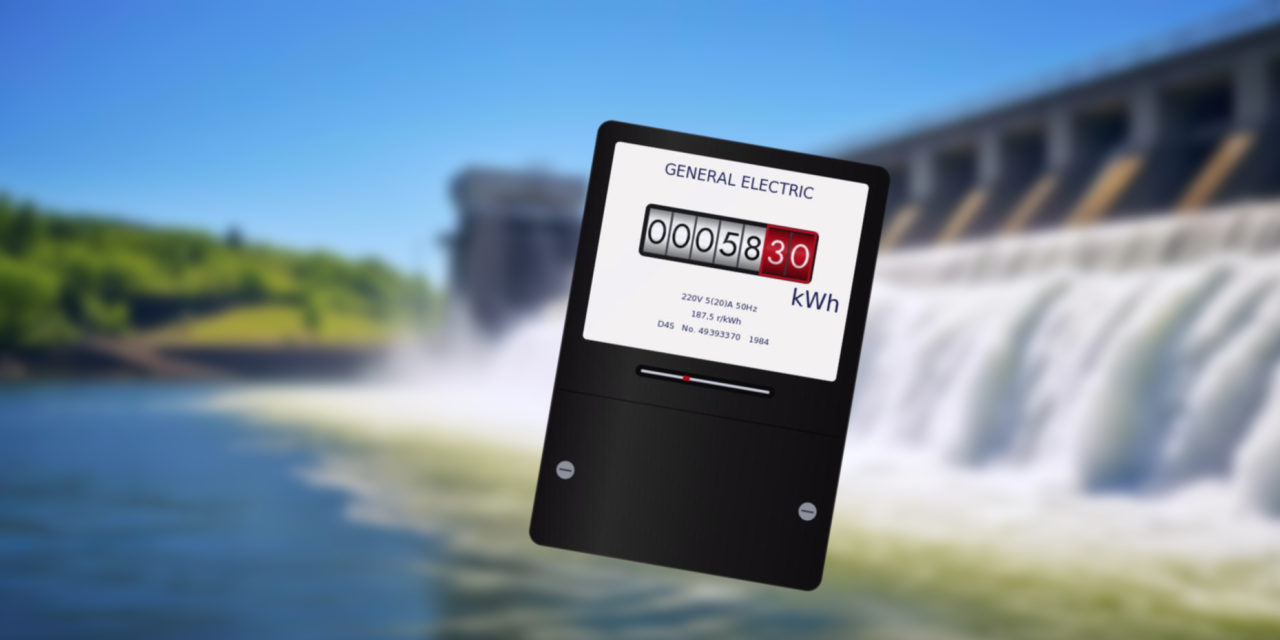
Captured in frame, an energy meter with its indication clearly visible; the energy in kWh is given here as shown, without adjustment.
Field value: 58.30 kWh
